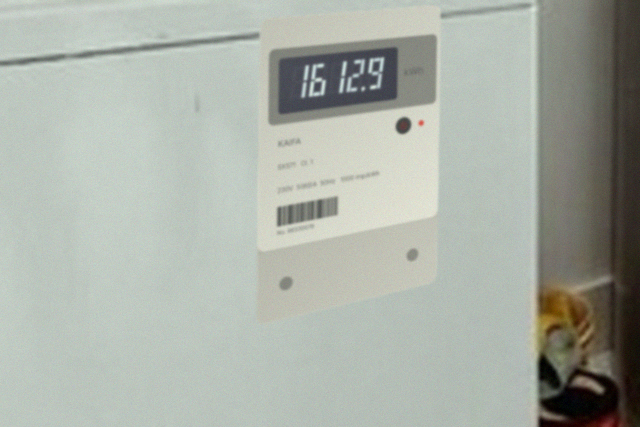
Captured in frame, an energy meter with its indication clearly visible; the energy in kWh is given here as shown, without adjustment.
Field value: 1612.9 kWh
